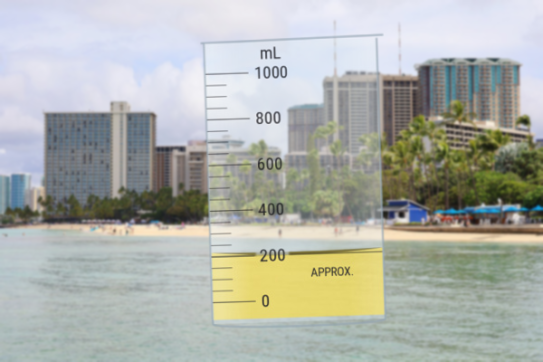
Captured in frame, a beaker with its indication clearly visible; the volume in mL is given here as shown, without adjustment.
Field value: 200 mL
